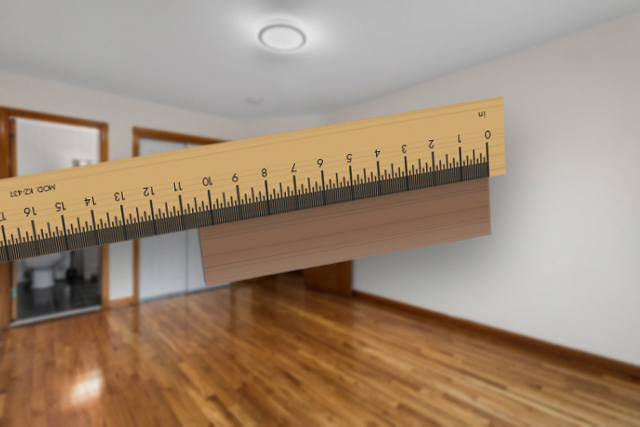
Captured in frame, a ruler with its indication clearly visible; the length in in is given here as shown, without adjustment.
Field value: 10.5 in
